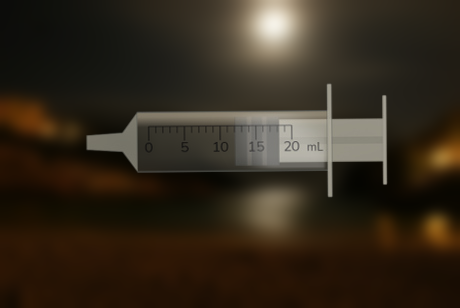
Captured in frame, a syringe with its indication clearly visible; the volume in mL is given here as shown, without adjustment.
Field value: 12 mL
